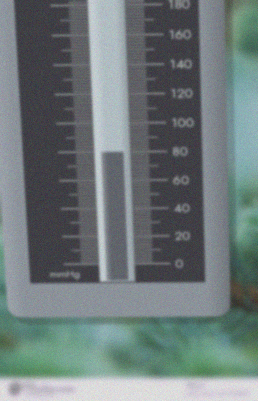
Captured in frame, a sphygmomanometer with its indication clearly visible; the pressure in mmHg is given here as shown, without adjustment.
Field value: 80 mmHg
